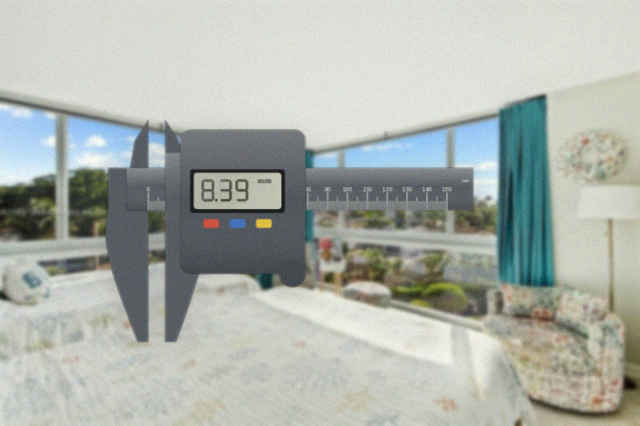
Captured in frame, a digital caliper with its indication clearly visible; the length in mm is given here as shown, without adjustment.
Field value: 8.39 mm
